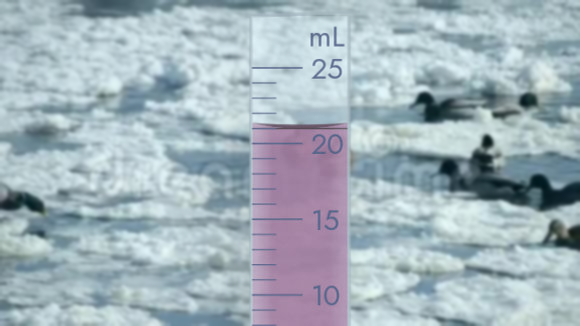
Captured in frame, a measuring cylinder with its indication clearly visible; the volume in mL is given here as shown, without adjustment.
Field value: 21 mL
